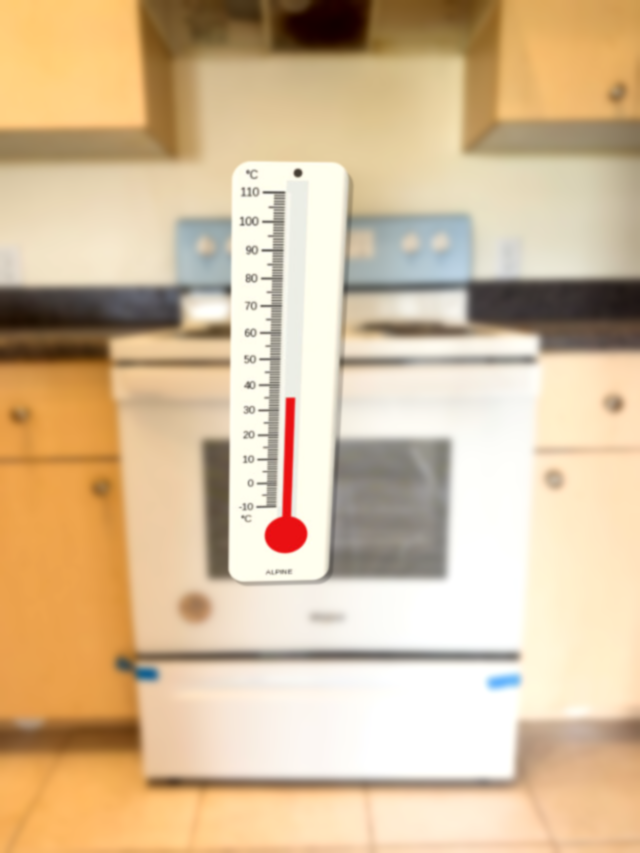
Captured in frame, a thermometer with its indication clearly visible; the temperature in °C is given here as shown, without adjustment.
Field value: 35 °C
